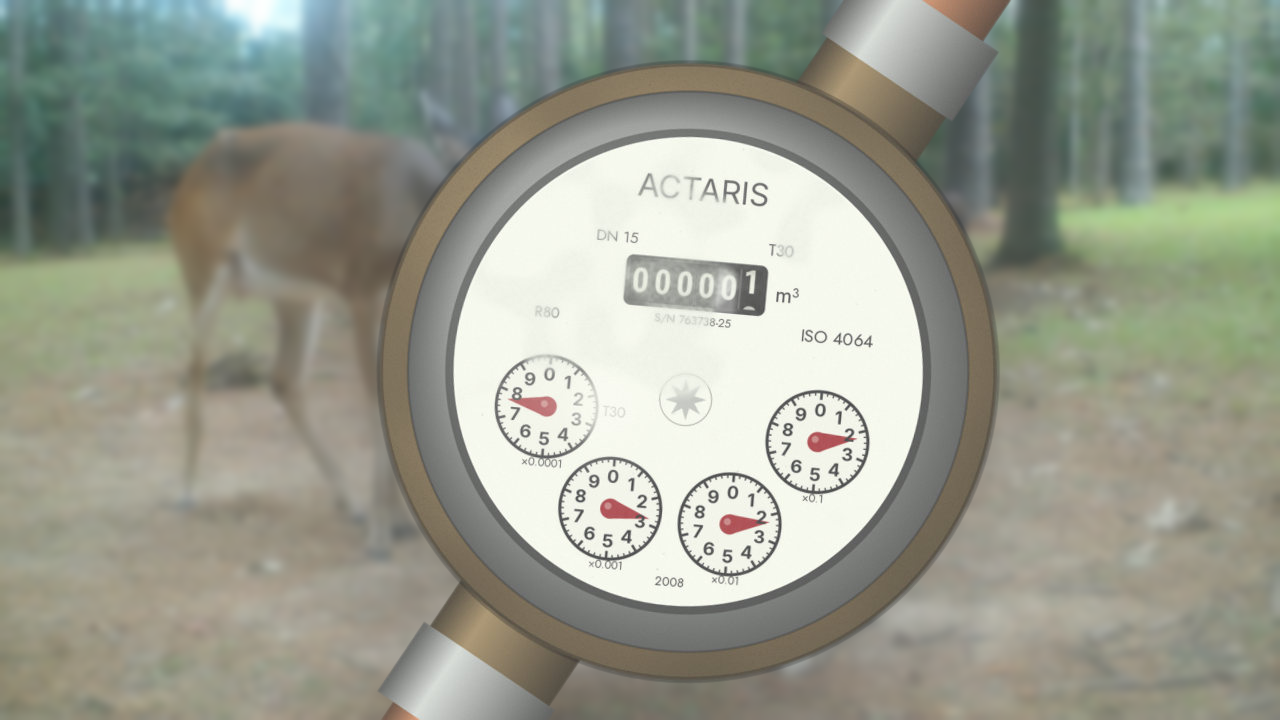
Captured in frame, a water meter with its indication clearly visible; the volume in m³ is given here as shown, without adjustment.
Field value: 1.2227 m³
